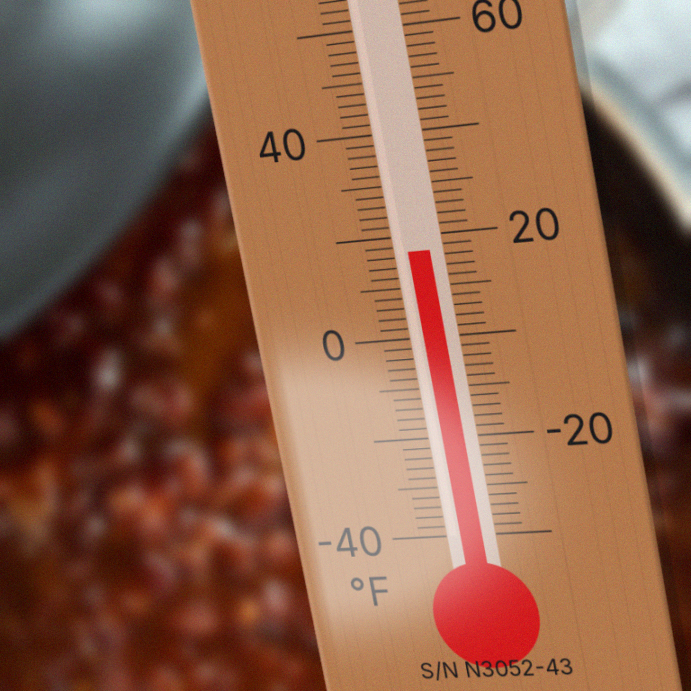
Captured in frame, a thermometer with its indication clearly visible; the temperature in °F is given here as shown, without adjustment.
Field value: 17 °F
